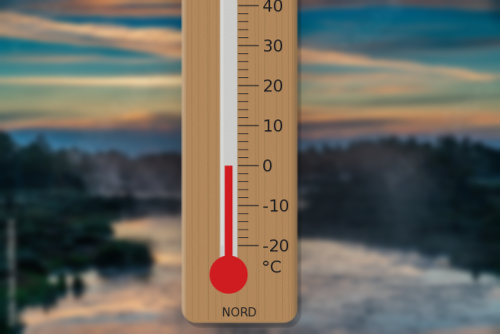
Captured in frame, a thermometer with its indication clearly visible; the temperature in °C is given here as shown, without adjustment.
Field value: 0 °C
